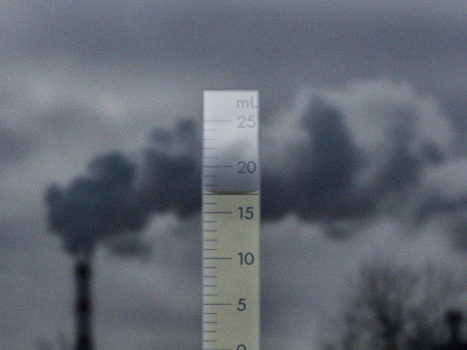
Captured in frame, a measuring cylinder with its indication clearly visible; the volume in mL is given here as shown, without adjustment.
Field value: 17 mL
